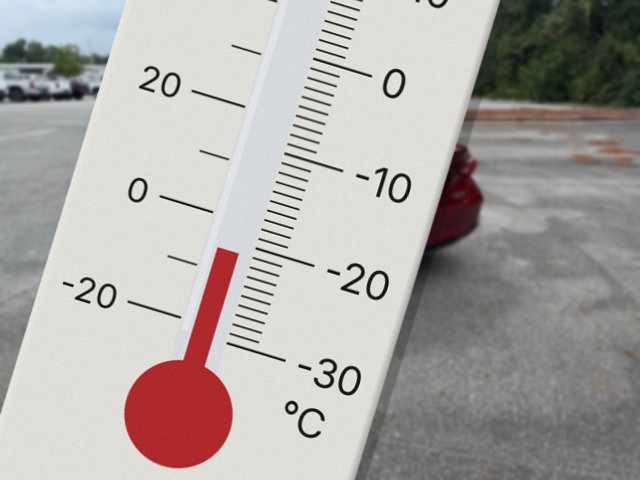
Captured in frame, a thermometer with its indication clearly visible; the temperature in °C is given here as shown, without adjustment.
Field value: -21 °C
